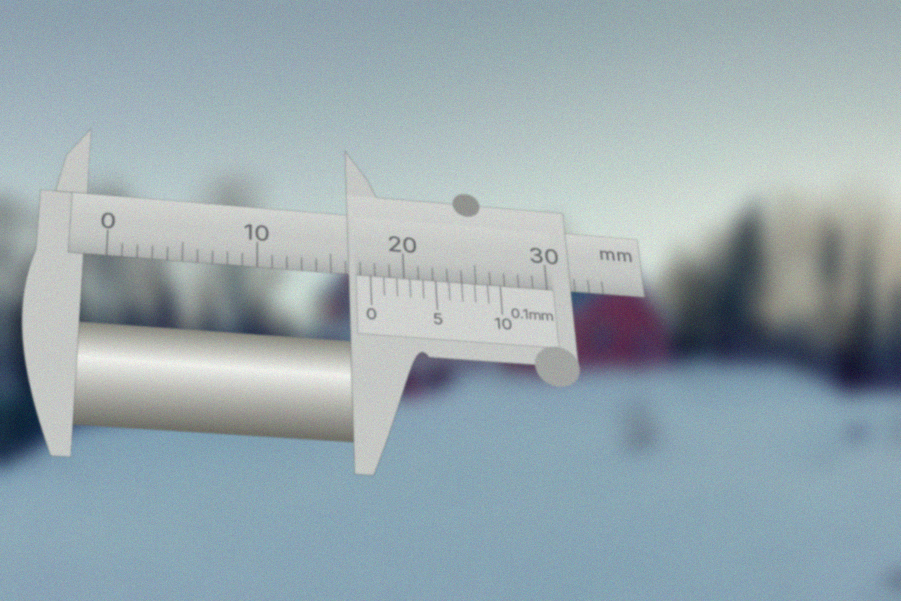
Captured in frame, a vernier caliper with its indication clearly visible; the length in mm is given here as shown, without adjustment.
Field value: 17.7 mm
